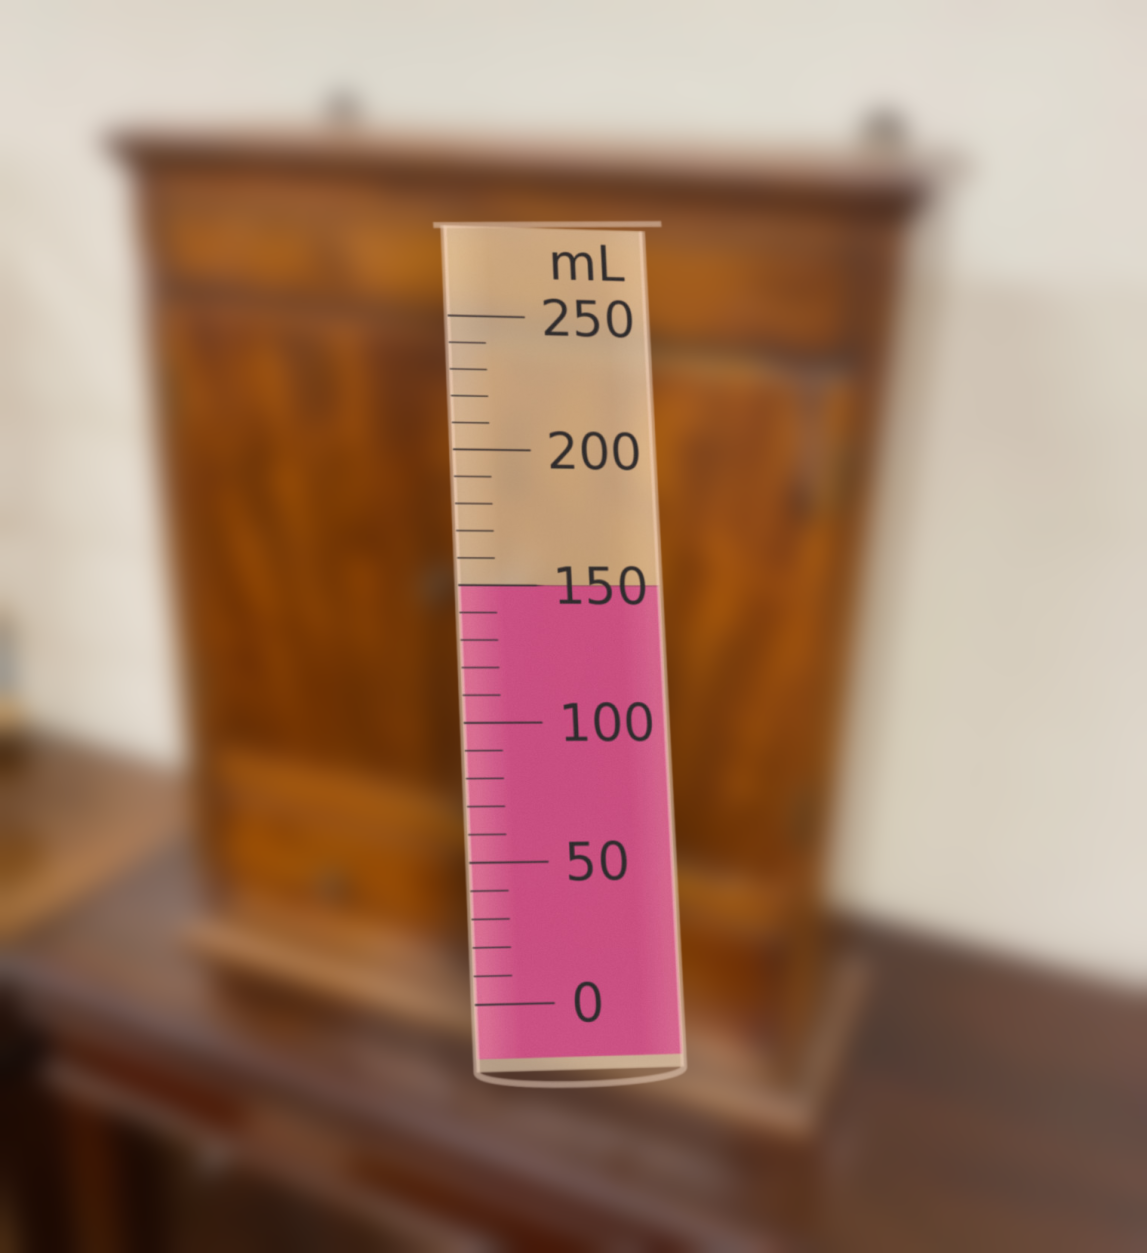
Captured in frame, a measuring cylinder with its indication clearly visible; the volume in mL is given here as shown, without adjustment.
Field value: 150 mL
